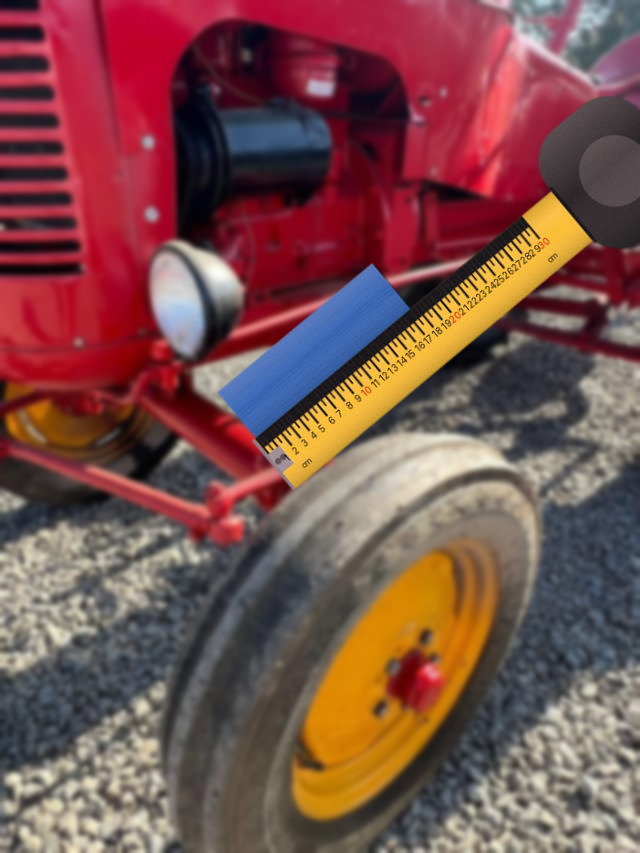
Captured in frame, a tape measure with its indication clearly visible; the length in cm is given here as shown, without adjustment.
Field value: 17.5 cm
